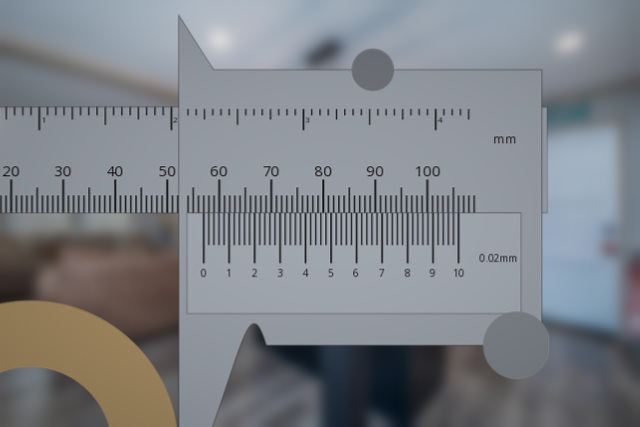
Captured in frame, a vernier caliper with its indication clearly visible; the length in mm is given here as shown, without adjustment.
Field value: 57.0 mm
